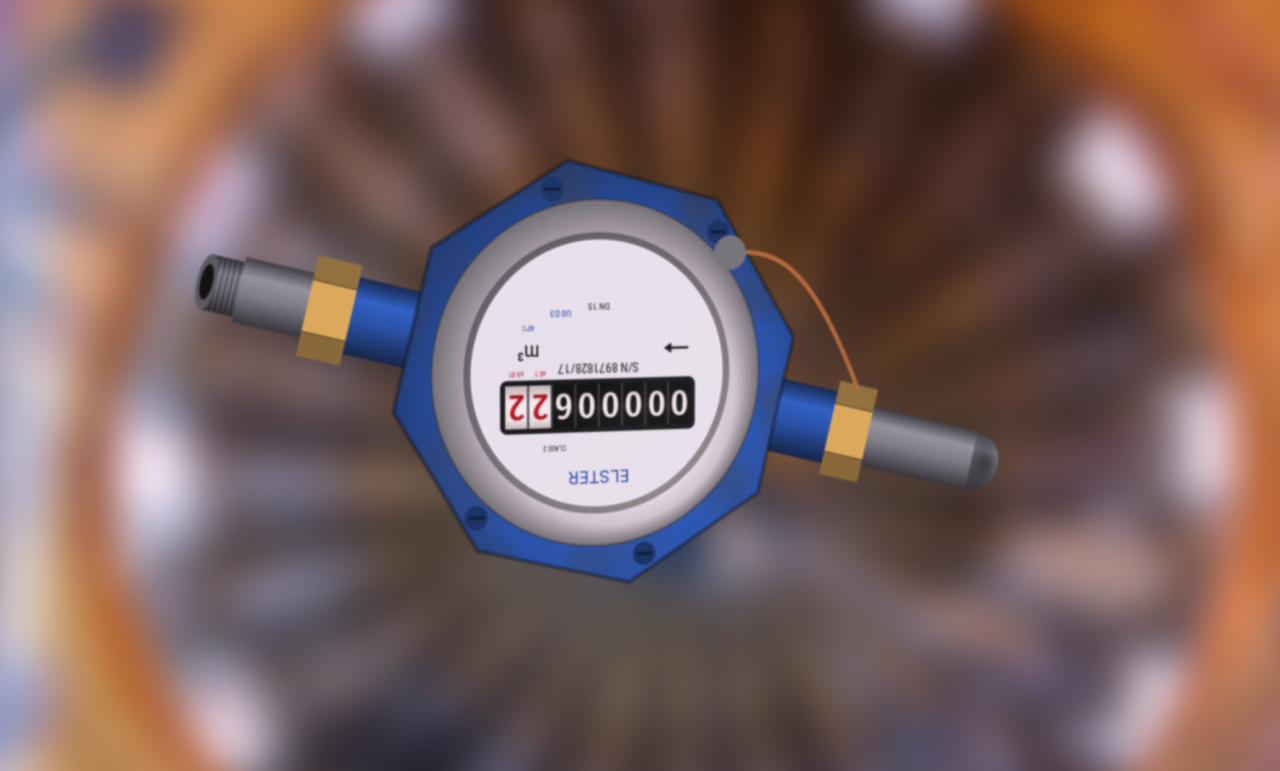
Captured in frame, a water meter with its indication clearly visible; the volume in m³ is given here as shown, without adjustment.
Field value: 6.22 m³
